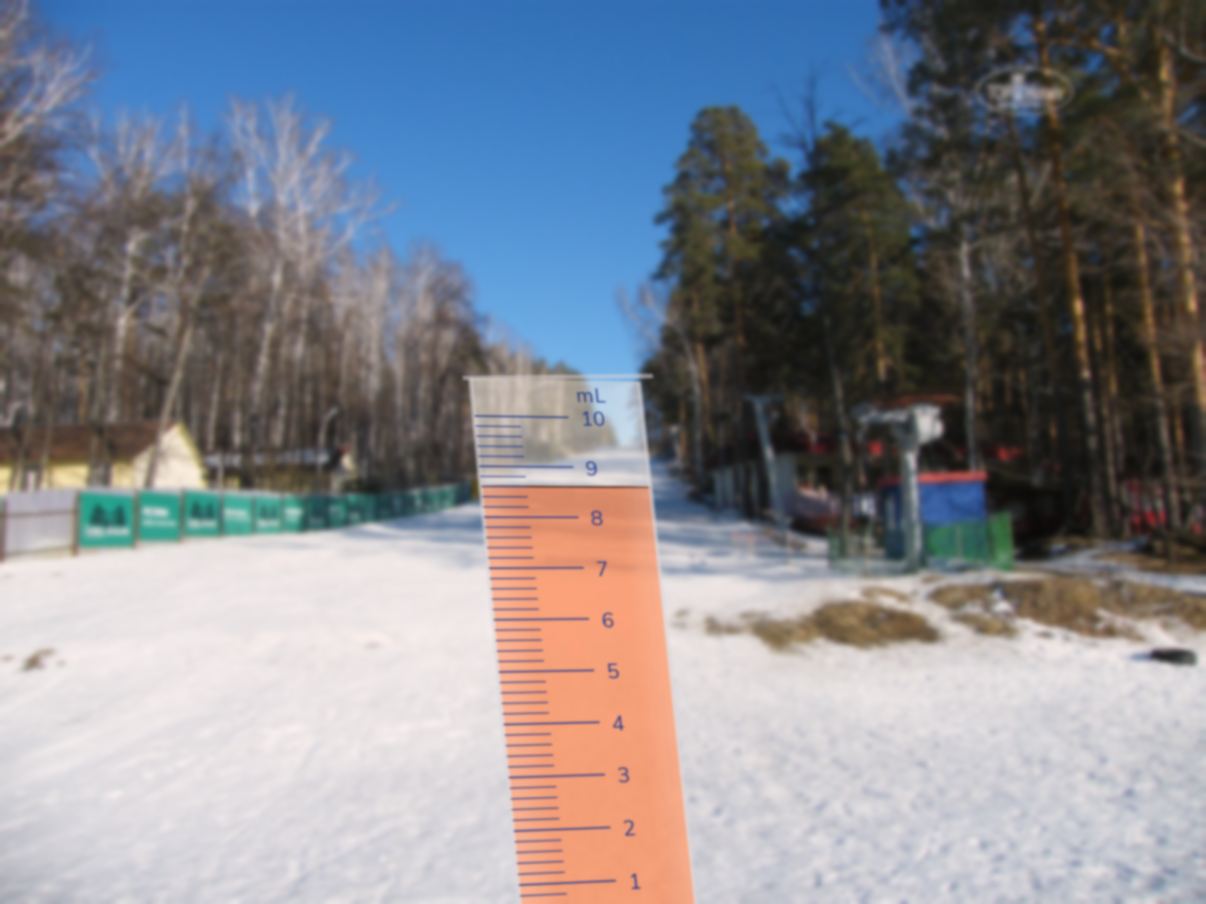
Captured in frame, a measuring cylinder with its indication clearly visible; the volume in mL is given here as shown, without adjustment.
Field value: 8.6 mL
